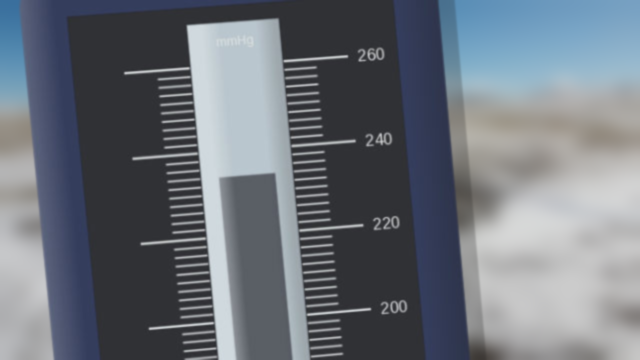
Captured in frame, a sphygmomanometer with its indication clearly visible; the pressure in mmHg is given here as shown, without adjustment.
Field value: 234 mmHg
